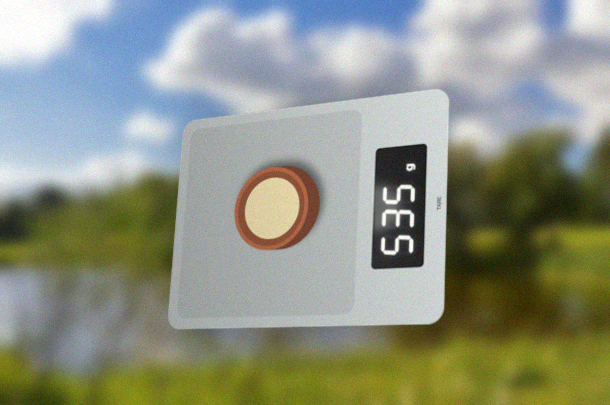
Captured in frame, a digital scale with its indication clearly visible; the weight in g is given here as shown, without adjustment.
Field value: 535 g
